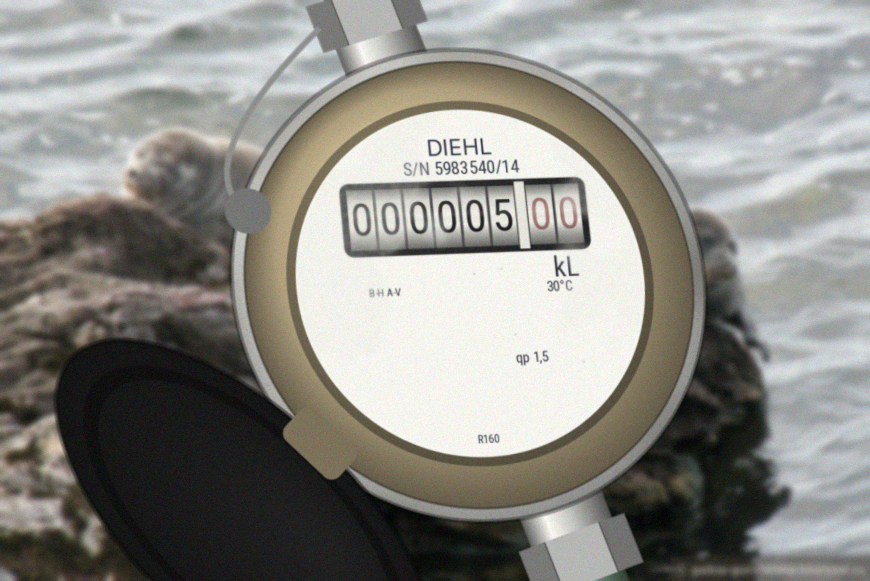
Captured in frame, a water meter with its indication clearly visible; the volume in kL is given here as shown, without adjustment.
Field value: 5.00 kL
